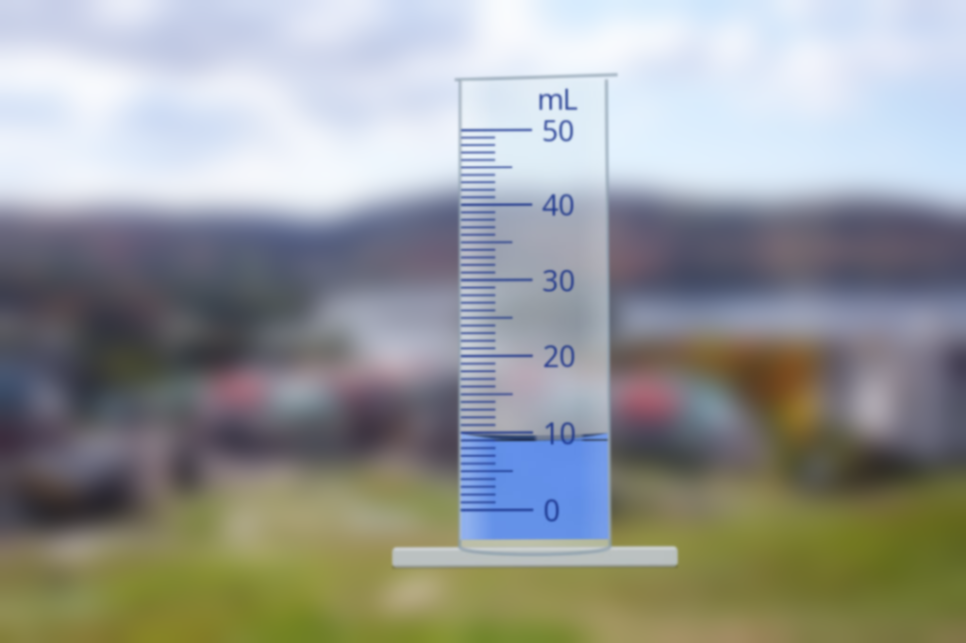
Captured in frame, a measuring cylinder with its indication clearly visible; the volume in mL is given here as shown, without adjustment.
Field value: 9 mL
